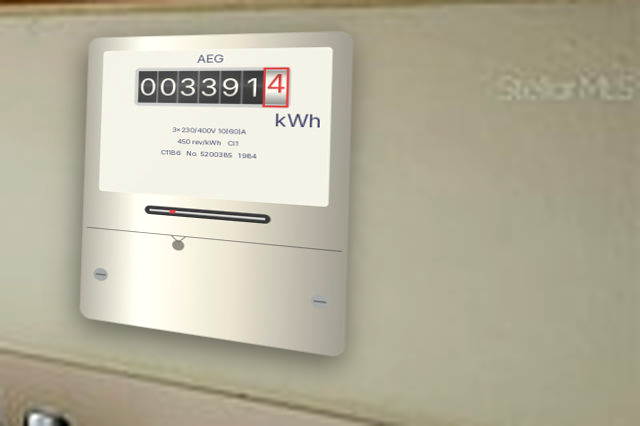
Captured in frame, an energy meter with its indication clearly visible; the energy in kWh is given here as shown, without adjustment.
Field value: 3391.4 kWh
